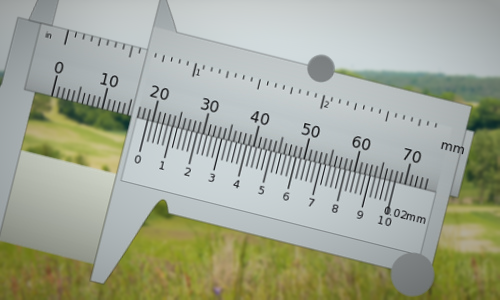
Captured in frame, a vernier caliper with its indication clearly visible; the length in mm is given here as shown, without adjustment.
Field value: 19.0 mm
